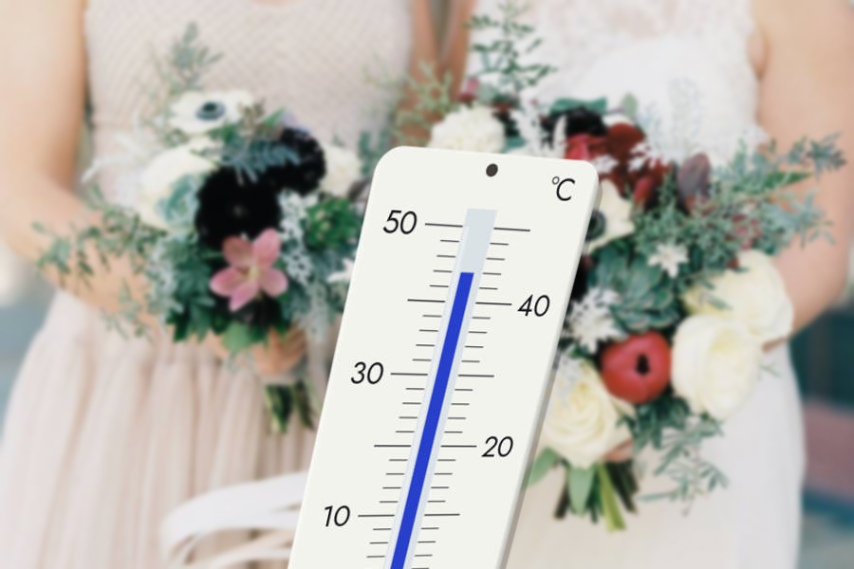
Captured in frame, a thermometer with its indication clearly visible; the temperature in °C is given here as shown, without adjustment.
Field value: 44 °C
